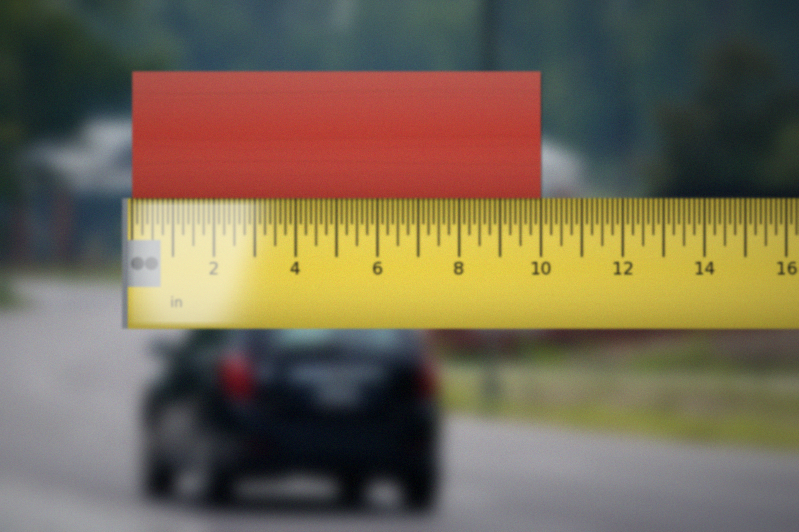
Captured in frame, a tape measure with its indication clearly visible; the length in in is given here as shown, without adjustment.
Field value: 10 in
